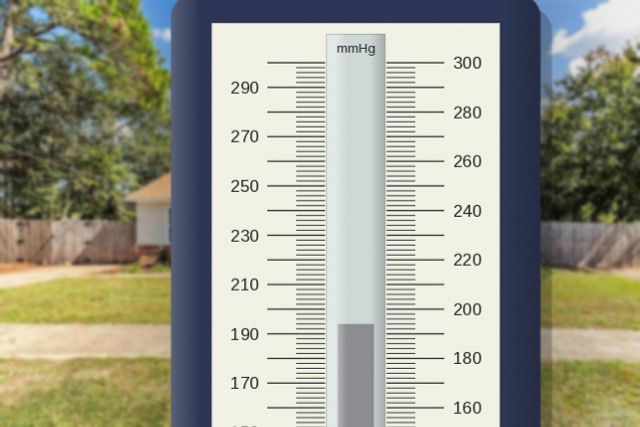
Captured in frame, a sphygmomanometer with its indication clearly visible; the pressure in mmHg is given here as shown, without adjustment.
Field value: 194 mmHg
